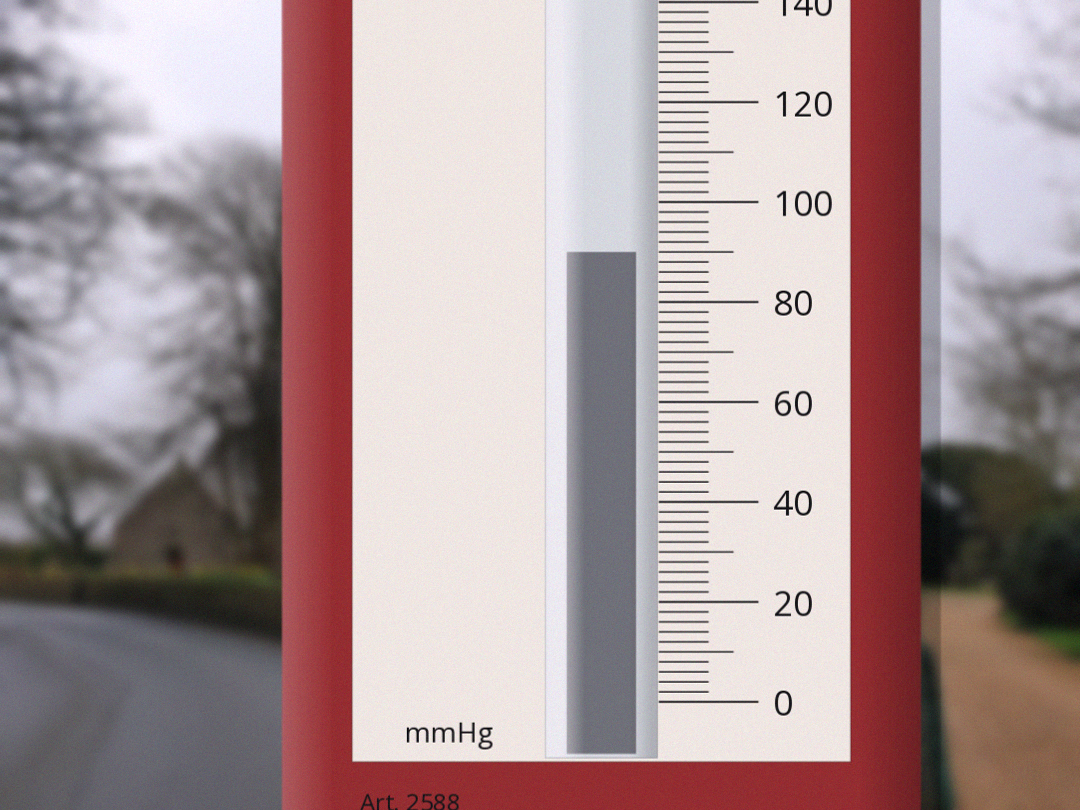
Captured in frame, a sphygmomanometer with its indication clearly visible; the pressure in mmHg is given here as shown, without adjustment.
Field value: 90 mmHg
